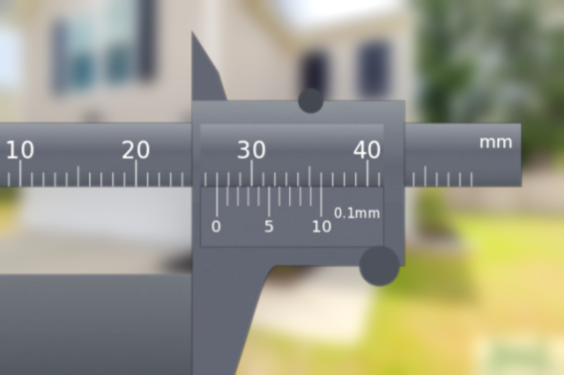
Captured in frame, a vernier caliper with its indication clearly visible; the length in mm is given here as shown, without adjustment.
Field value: 27.0 mm
